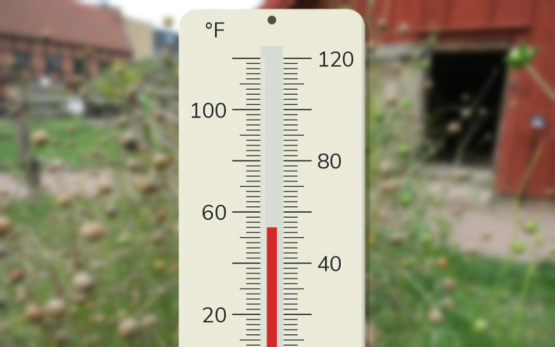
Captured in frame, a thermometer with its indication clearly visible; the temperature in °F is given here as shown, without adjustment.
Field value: 54 °F
